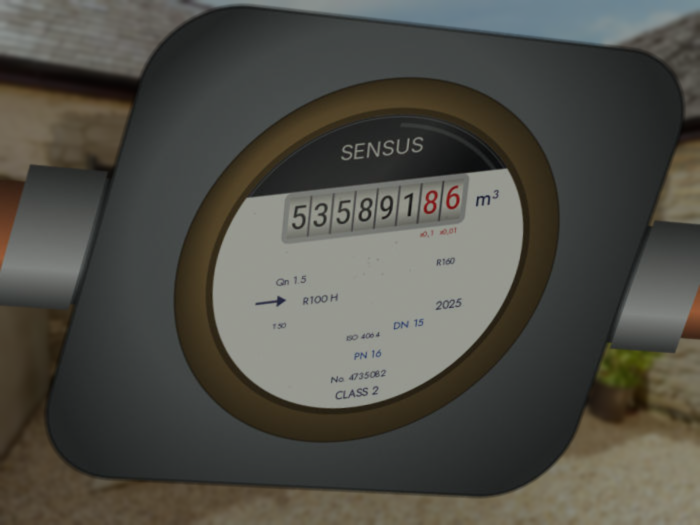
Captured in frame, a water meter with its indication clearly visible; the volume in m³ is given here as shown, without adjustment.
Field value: 535891.86 m³
